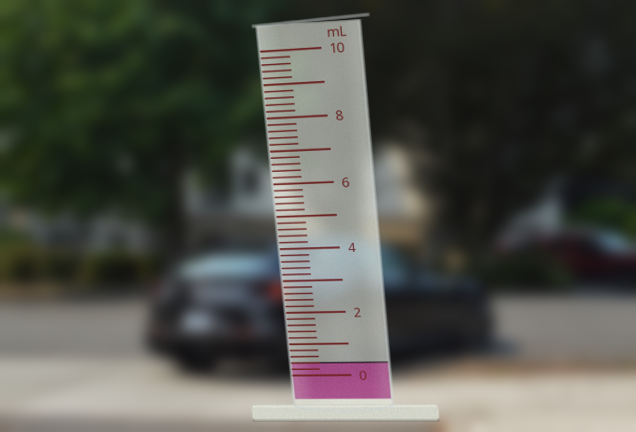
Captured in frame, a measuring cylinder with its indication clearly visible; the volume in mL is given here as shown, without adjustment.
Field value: 0.4 mL
